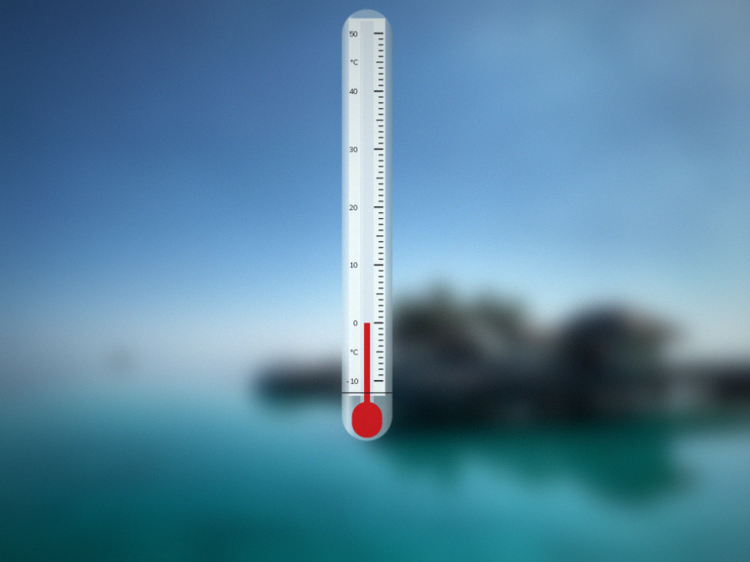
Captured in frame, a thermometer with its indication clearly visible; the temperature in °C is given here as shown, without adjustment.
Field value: 0 °C
